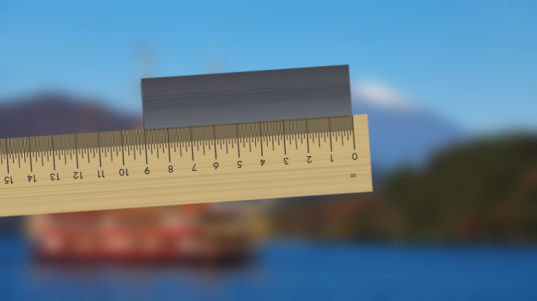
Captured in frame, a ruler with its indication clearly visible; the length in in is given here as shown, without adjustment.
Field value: 9 in
